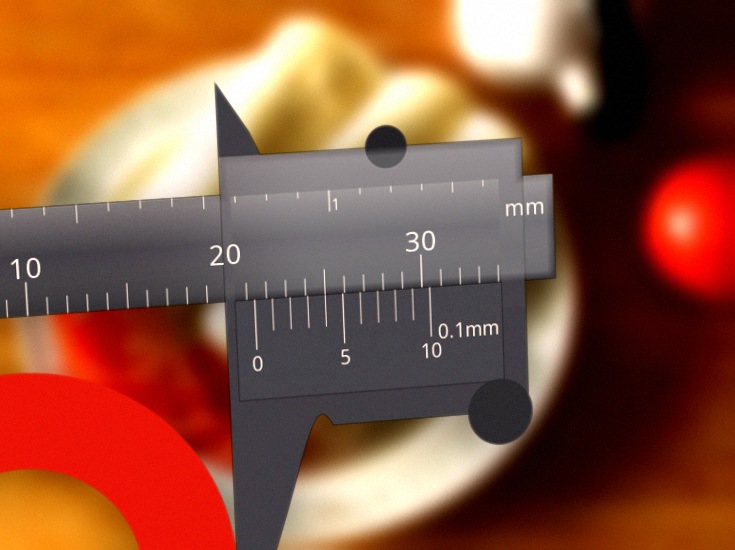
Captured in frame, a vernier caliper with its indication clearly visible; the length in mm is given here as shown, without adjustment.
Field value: 21.4 mm
